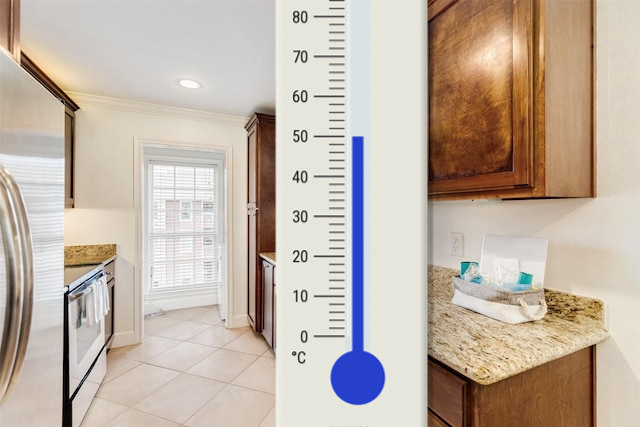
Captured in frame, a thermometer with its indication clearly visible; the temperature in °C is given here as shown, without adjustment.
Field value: 50 °C
